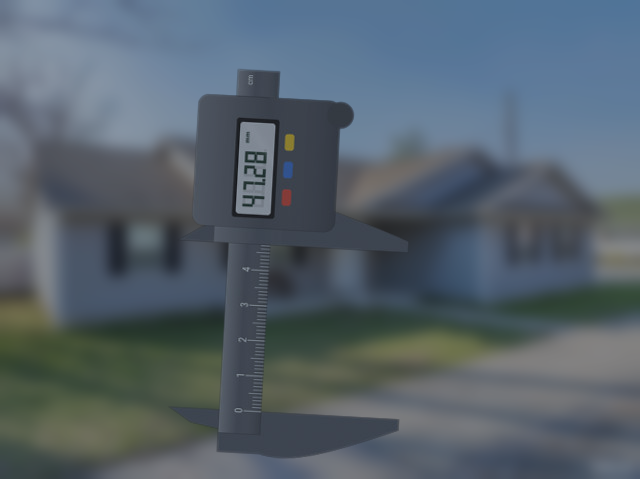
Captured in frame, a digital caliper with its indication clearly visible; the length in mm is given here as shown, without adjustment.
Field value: 47.28 mm
